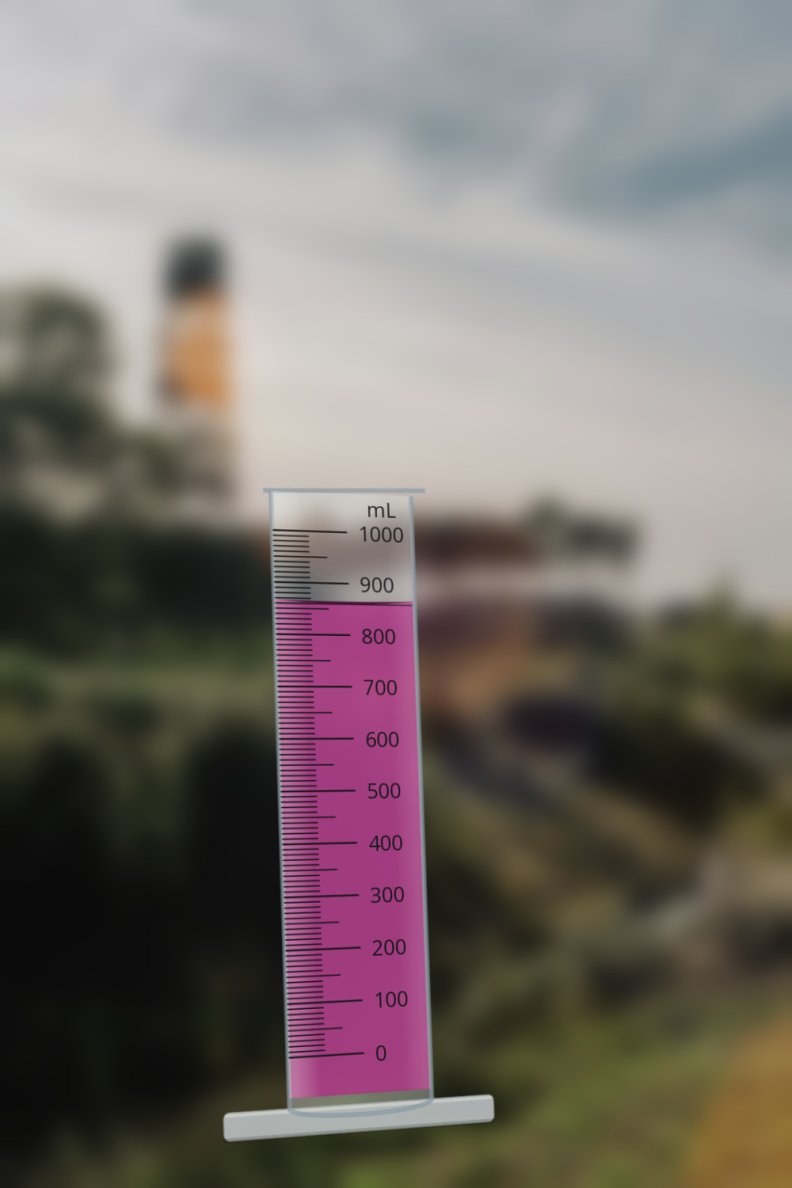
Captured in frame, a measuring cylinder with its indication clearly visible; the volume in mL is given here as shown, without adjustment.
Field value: 860 mL
